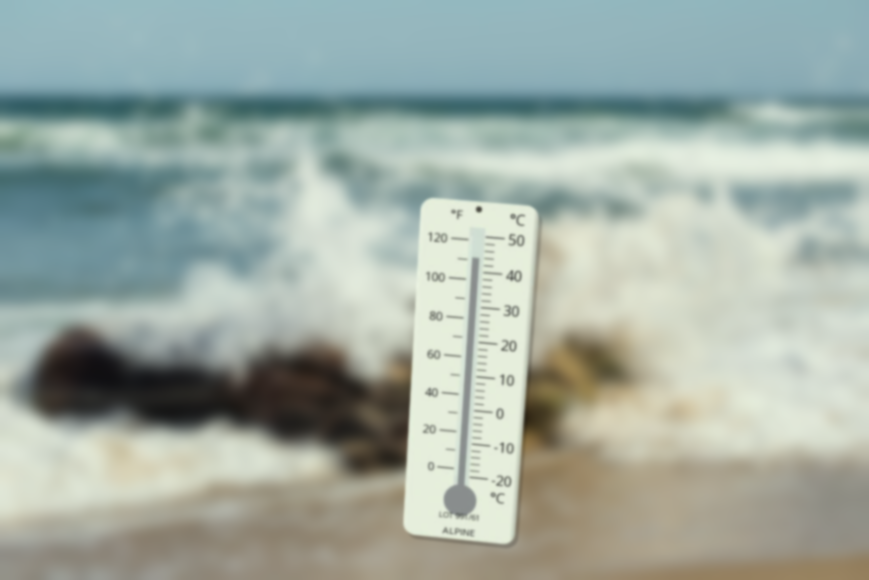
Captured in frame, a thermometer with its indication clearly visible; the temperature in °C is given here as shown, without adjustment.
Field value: 44 °C
